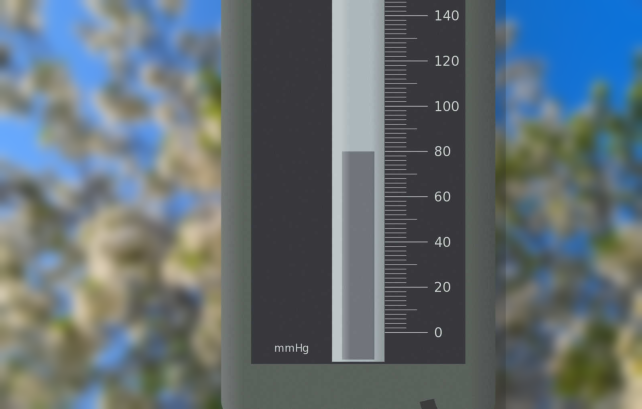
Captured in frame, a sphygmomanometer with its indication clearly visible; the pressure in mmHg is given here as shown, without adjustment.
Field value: 80 mmHg
